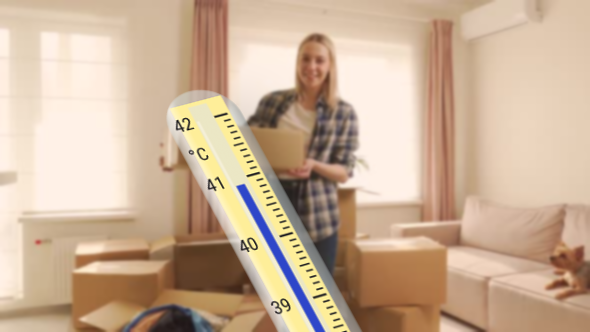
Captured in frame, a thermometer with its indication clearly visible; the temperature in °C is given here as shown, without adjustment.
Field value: 40.9 °C
